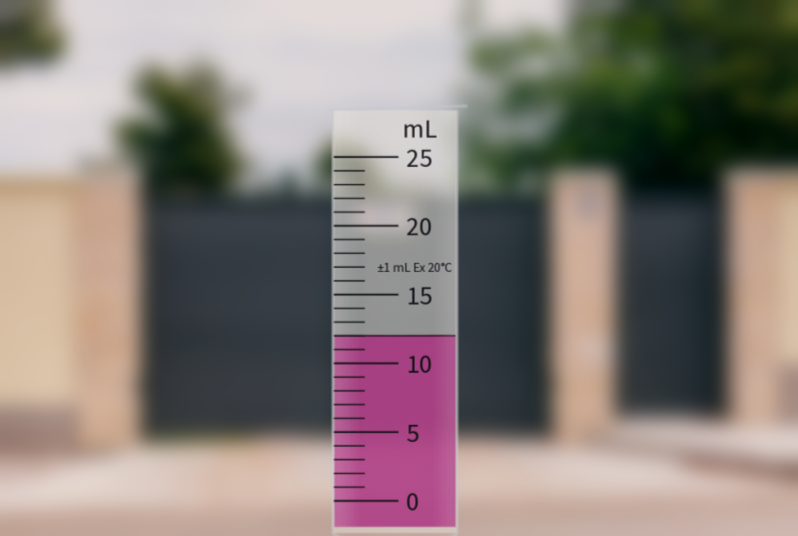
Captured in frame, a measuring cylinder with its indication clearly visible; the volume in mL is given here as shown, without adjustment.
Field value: 12 mL
